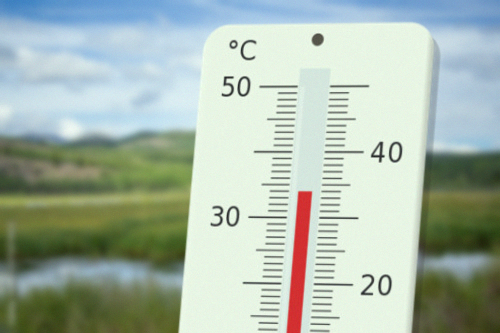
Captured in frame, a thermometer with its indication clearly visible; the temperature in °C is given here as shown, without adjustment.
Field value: 34 °C
